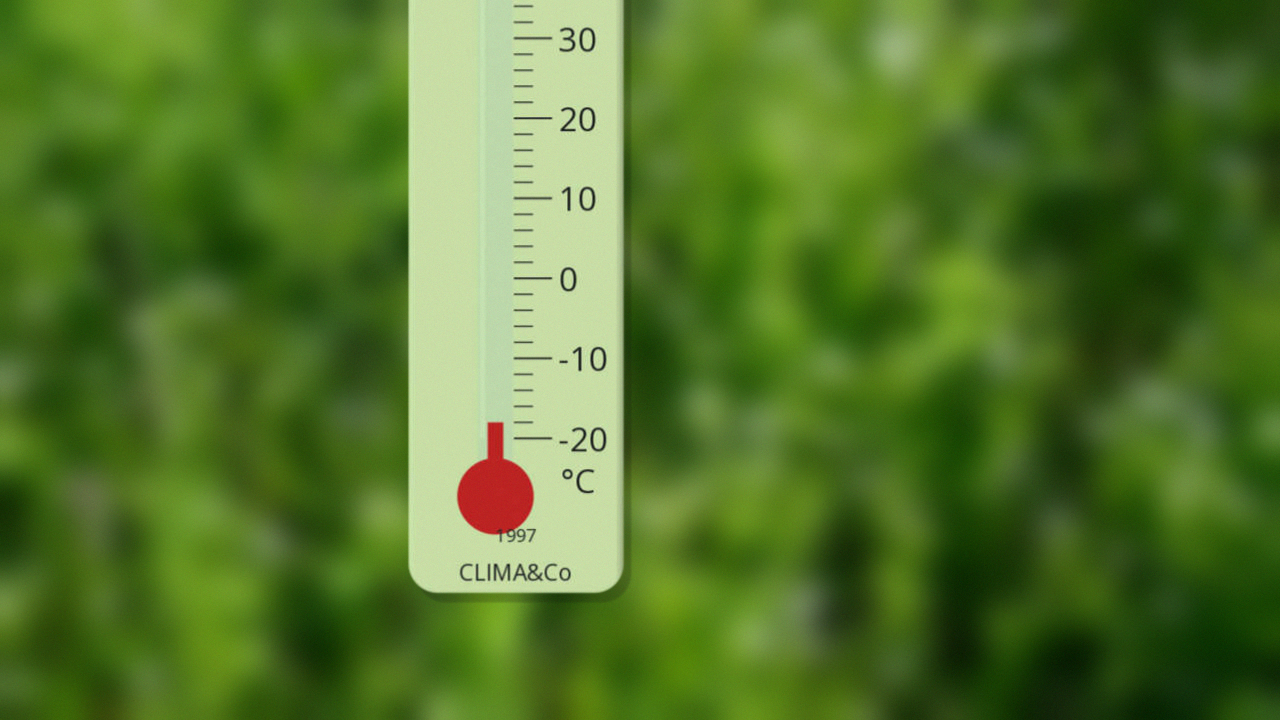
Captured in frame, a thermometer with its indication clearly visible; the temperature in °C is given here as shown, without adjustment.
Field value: -18 °C
